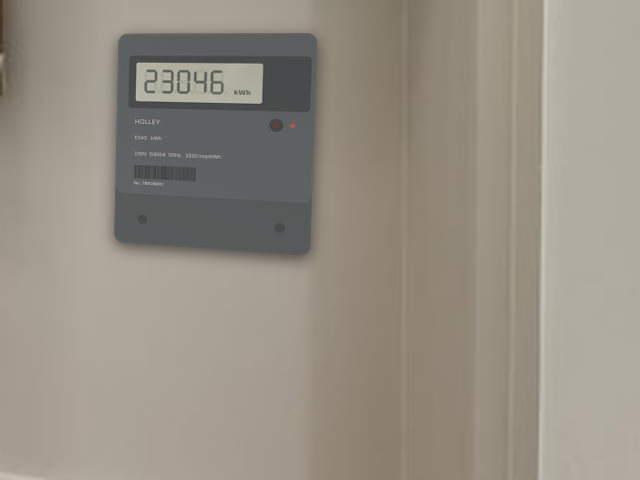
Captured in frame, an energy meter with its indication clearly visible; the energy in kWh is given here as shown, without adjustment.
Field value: 23046 kWh
